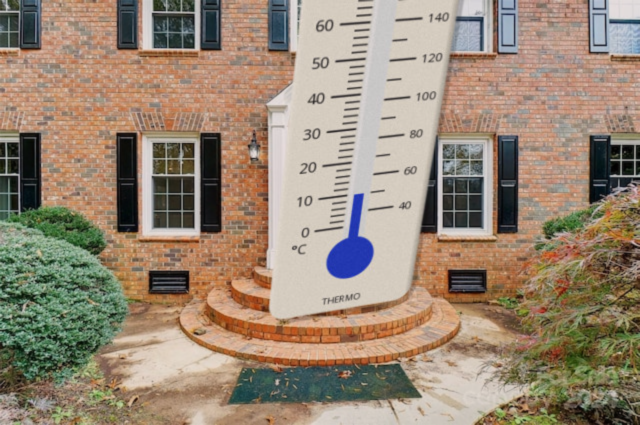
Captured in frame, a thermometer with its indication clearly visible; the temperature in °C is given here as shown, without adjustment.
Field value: 10 °C
